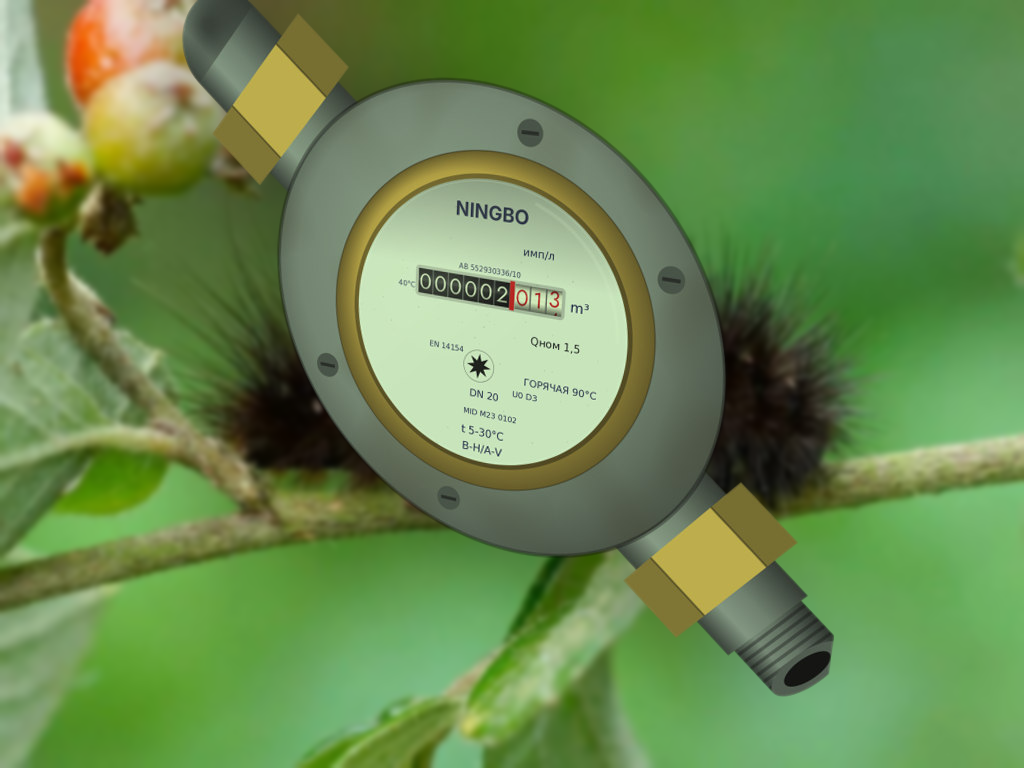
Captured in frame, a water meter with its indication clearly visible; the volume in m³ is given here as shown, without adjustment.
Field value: 2.013 m³
